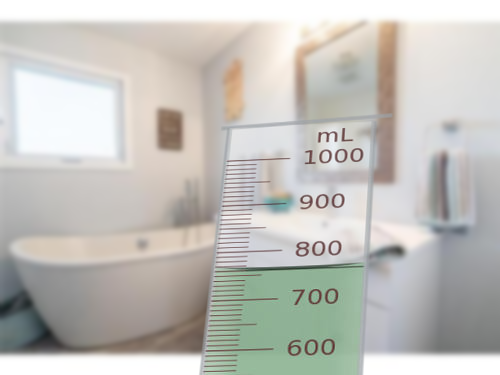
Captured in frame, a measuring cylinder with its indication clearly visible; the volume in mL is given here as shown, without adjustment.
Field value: 760 mL
